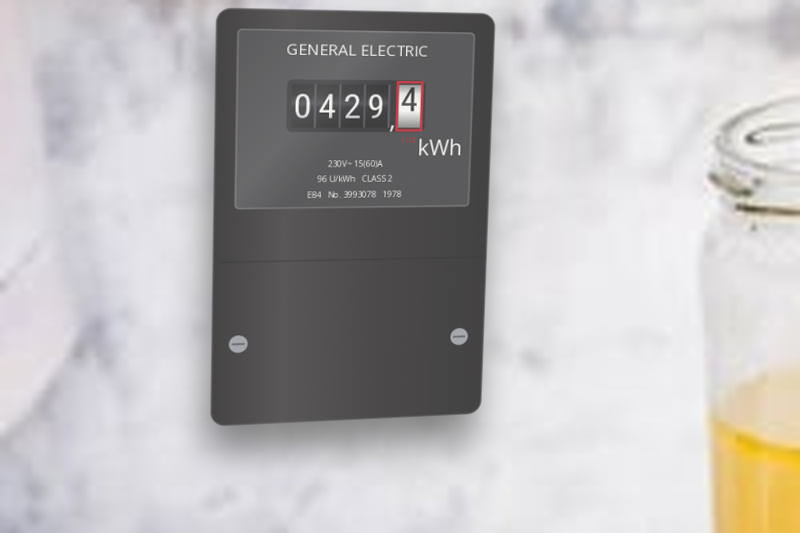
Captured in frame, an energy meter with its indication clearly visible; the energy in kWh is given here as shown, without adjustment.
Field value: 429.4 kWh
